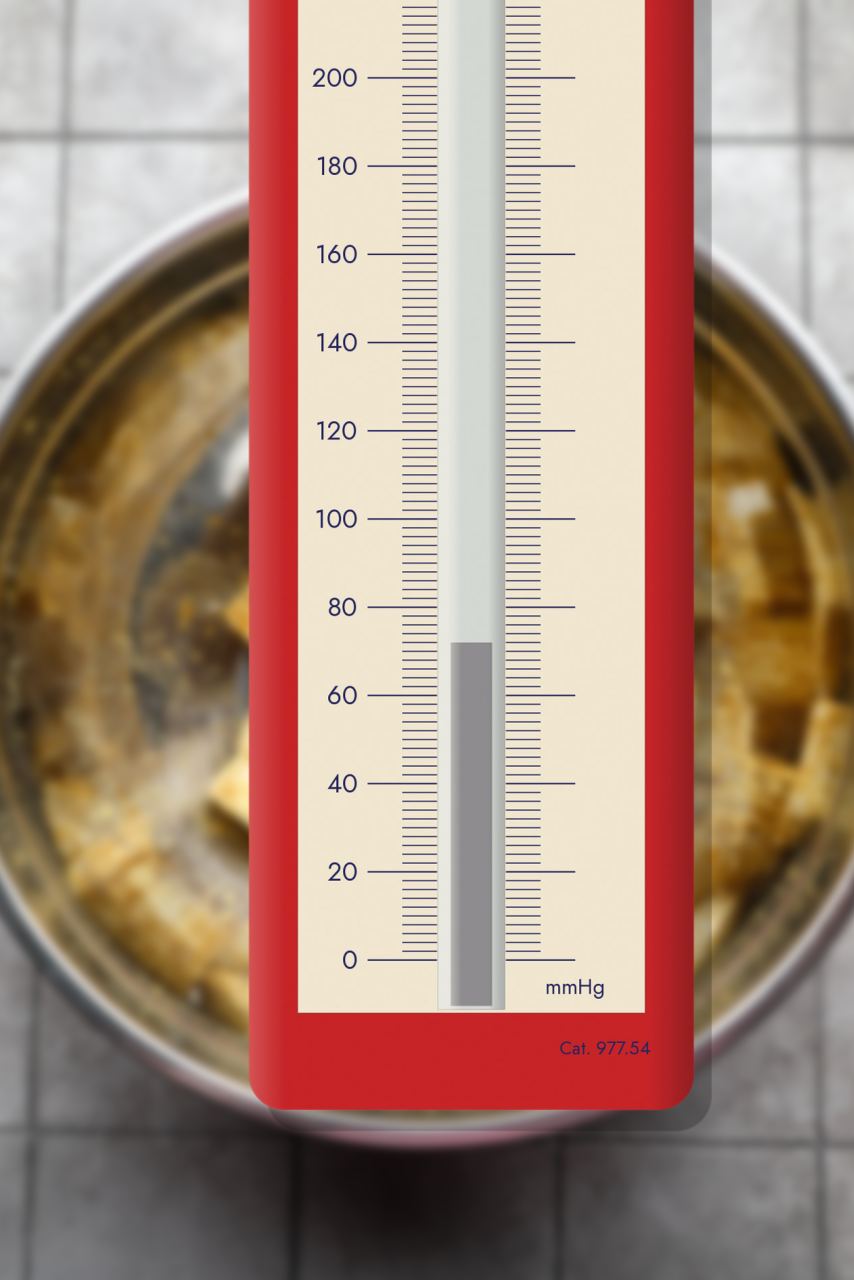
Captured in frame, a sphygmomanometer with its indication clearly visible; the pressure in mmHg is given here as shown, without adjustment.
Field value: 72 mmHg
